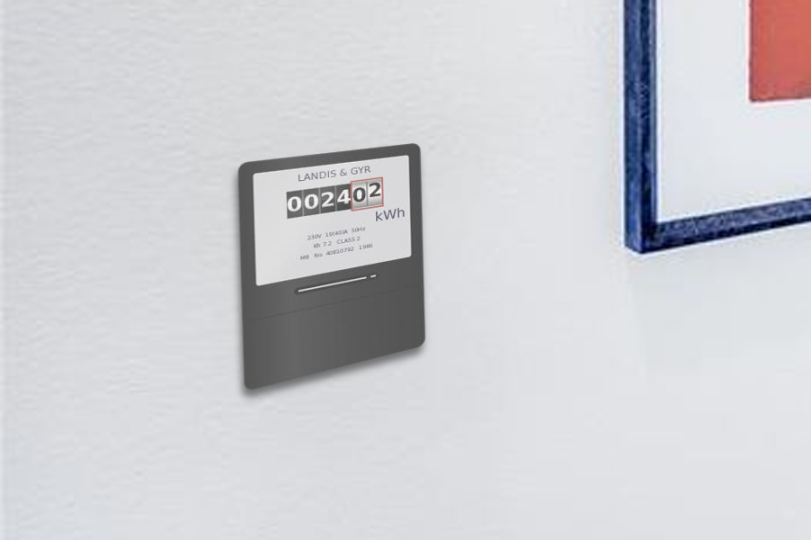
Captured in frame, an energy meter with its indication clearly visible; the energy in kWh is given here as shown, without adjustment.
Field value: 24.02 kWh
